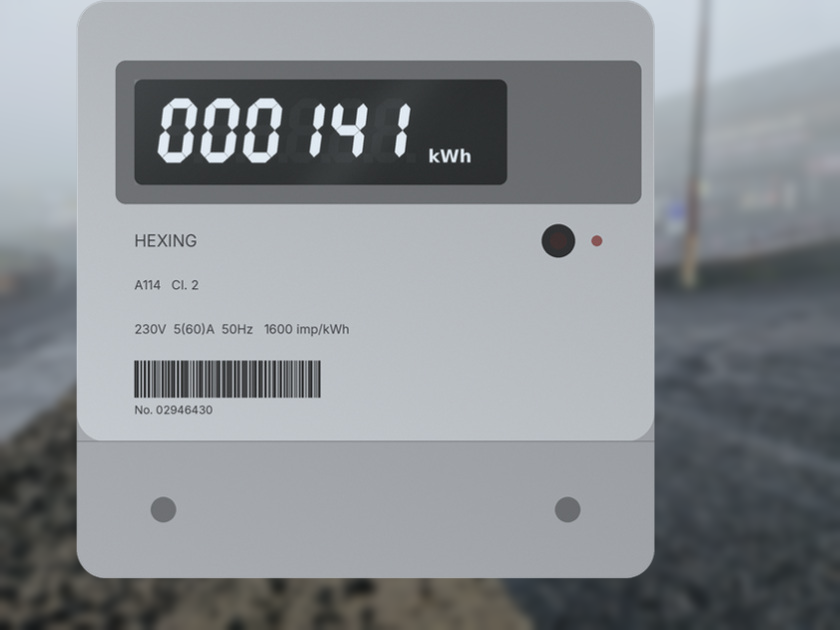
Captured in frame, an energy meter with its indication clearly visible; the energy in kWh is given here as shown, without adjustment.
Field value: 141 kWh
